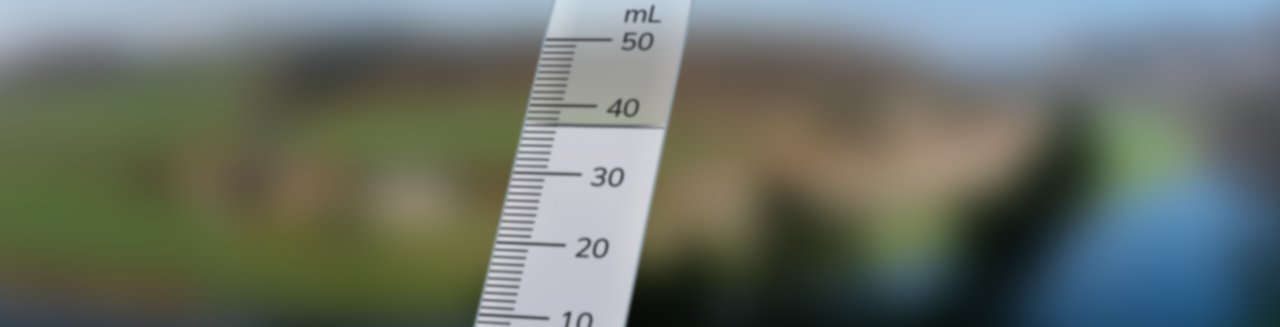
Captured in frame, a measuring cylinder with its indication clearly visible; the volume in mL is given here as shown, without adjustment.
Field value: 37 mL
